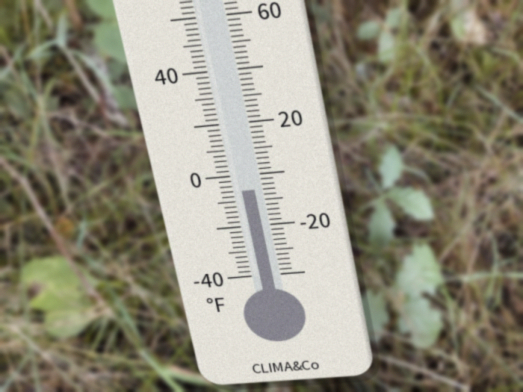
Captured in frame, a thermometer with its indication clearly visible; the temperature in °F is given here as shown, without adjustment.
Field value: -6 °F
